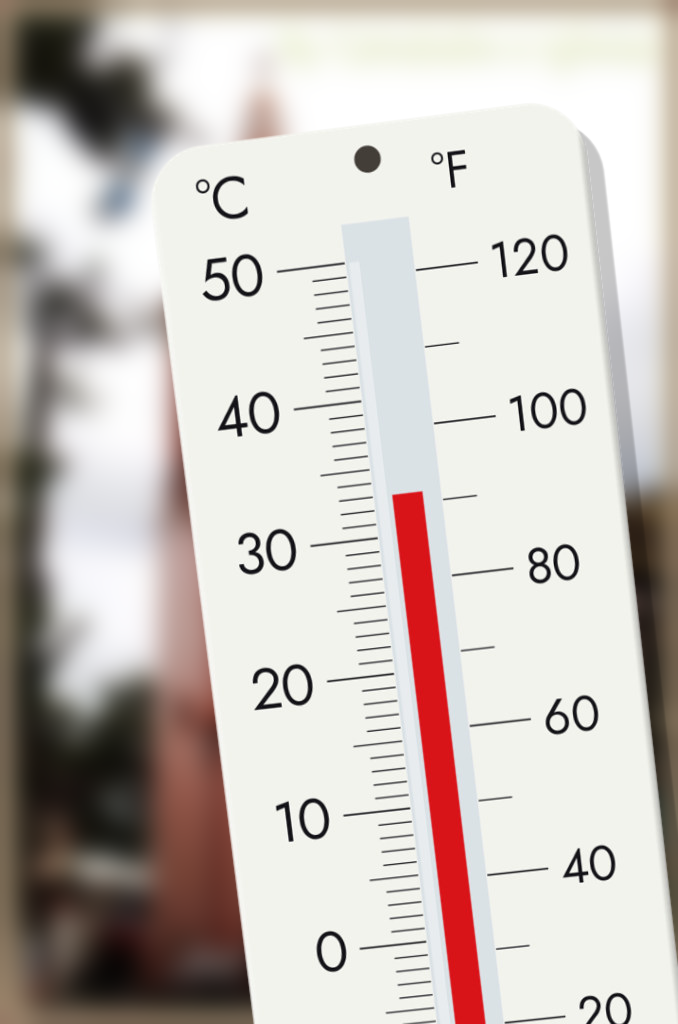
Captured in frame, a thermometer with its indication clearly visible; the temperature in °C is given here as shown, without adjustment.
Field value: 33 °C
